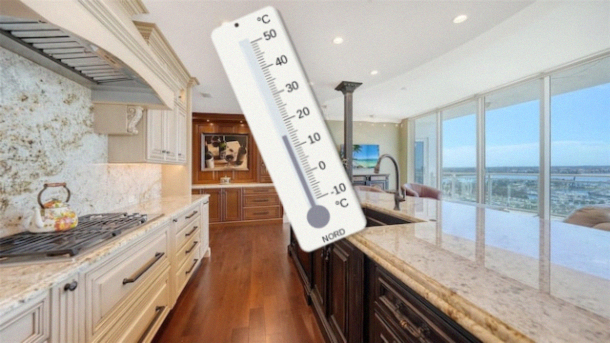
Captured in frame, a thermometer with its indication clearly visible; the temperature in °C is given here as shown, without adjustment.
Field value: 15 °C
